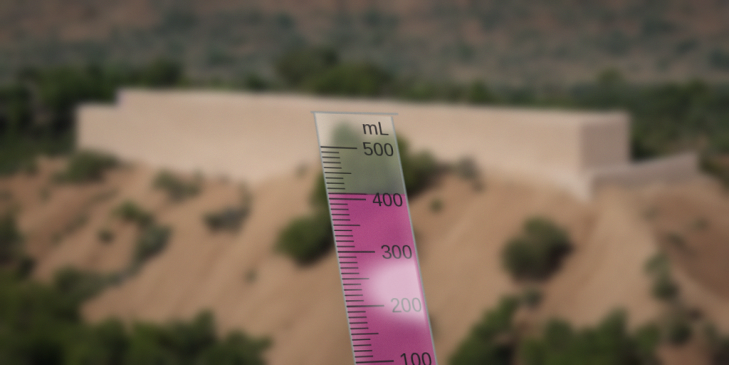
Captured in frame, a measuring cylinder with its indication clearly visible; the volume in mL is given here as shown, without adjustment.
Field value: 410 mL
